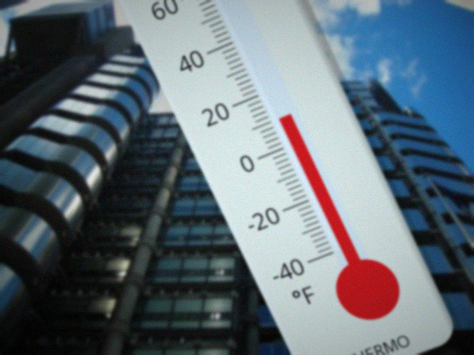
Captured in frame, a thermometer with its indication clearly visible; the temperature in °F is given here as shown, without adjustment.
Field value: 10 °F
